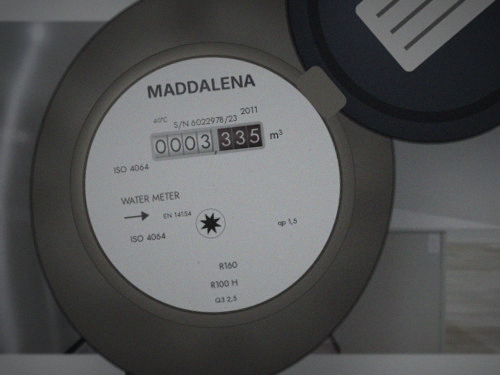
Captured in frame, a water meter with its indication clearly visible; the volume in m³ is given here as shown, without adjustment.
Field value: 3.335 m³
